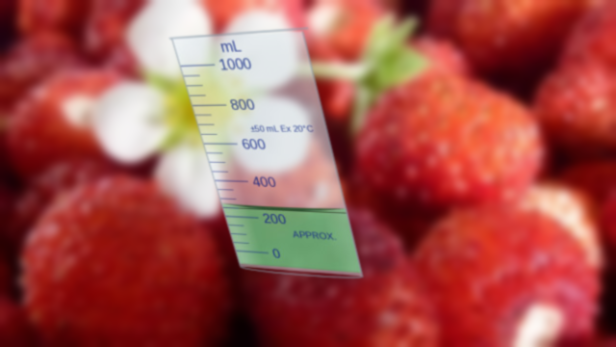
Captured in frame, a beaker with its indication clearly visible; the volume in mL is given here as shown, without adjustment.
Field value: 250 mL
